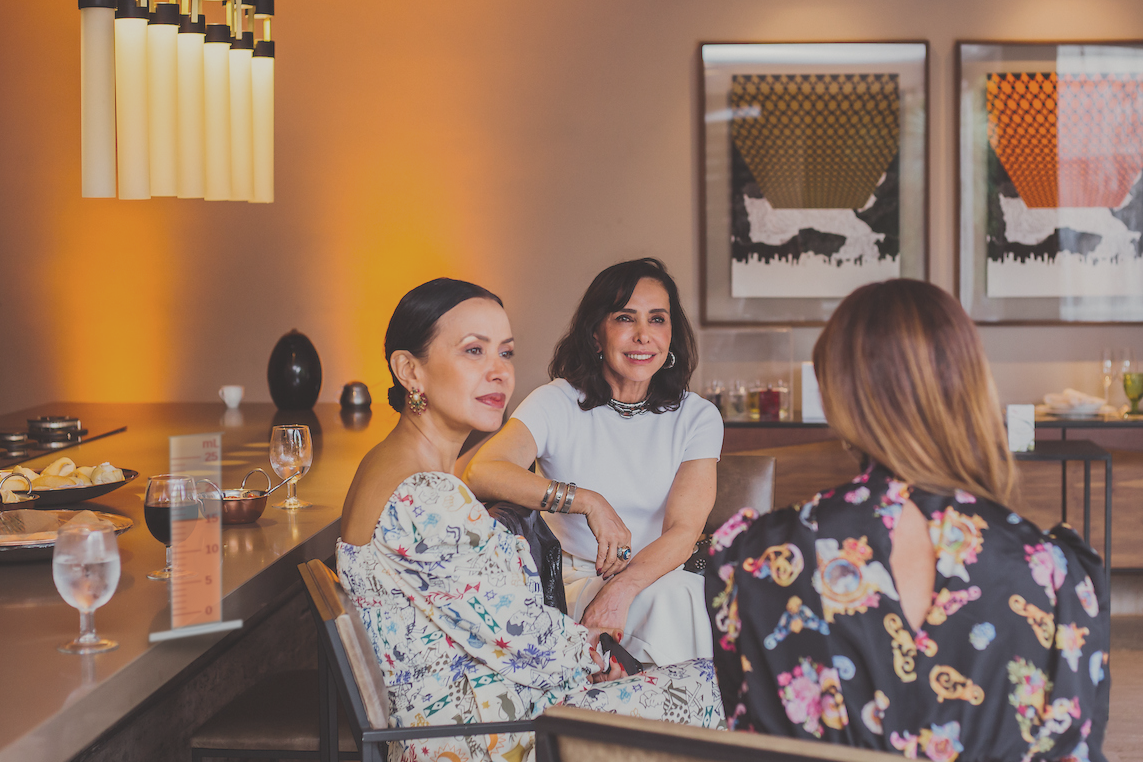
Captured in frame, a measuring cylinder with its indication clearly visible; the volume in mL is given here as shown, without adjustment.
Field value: 15 mL
